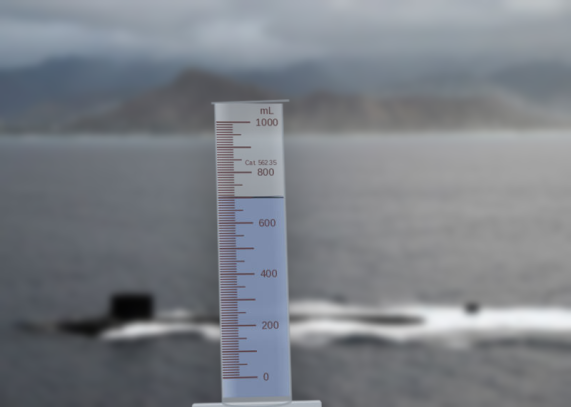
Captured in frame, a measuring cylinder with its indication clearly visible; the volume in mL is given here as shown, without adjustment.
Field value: 700 mL
